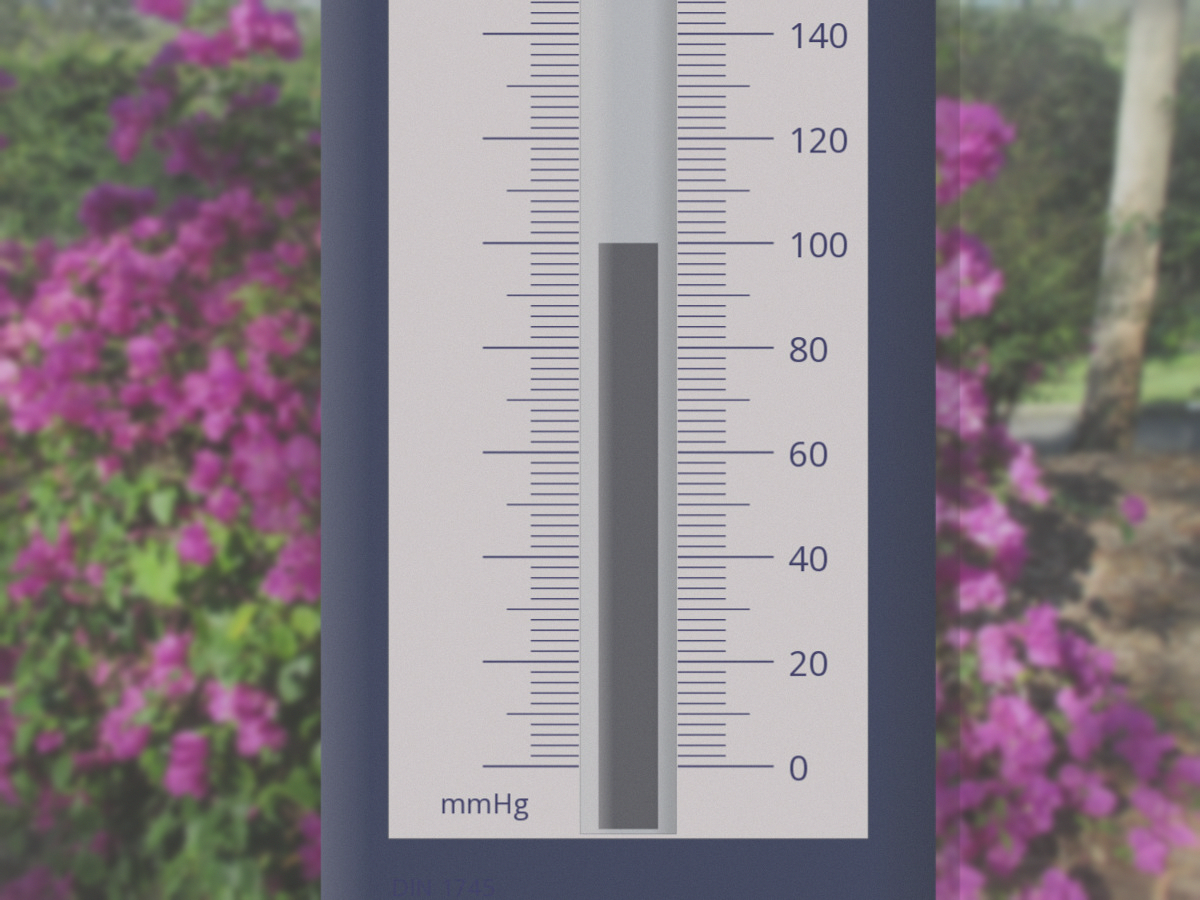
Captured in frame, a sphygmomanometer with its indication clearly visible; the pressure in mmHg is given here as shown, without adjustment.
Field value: 100 mmHg
